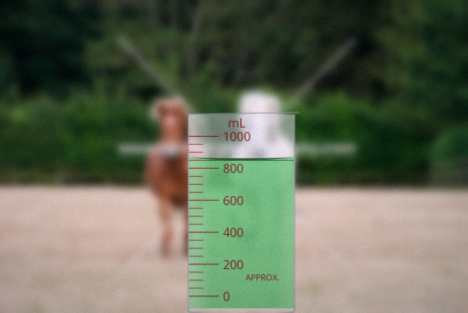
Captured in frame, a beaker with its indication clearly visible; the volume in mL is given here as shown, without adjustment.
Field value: 850 mL
